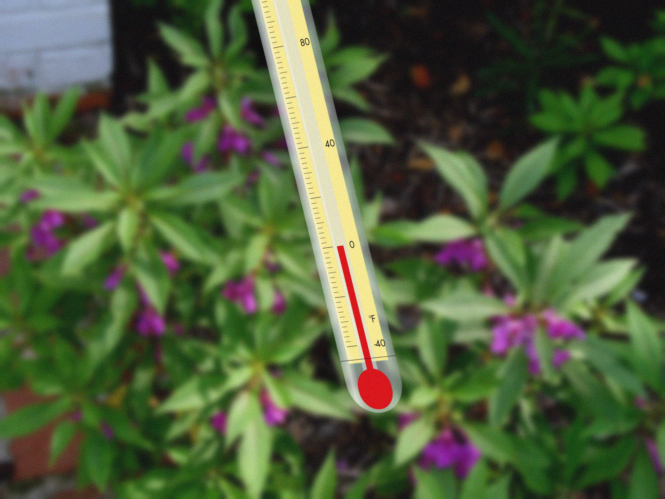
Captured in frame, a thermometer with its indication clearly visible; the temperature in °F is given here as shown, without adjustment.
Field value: 0 °F
